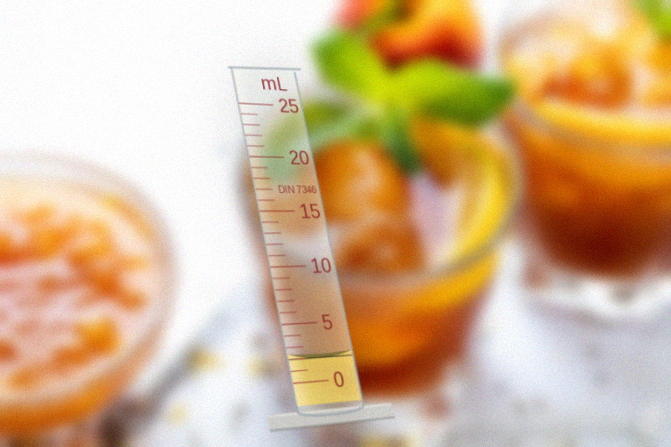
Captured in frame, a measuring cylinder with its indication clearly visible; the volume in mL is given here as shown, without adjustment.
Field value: 2 mL
